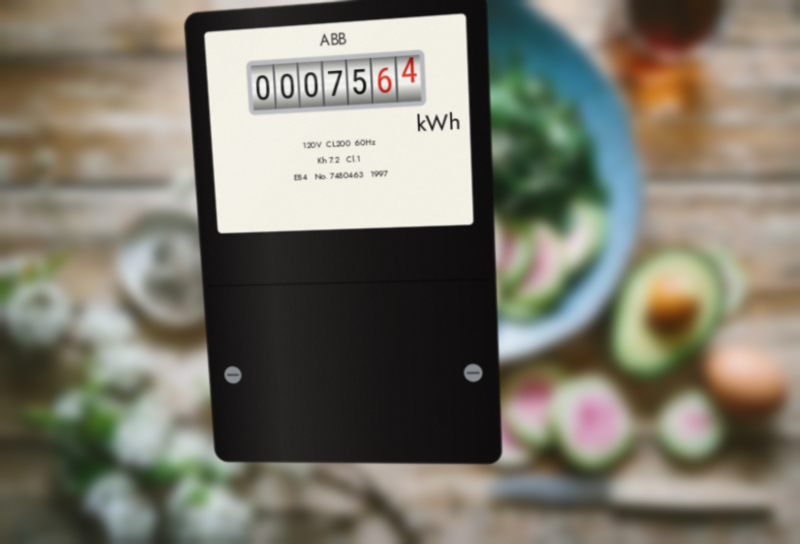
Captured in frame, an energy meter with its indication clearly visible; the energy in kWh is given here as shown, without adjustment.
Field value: 75.64 kWh
